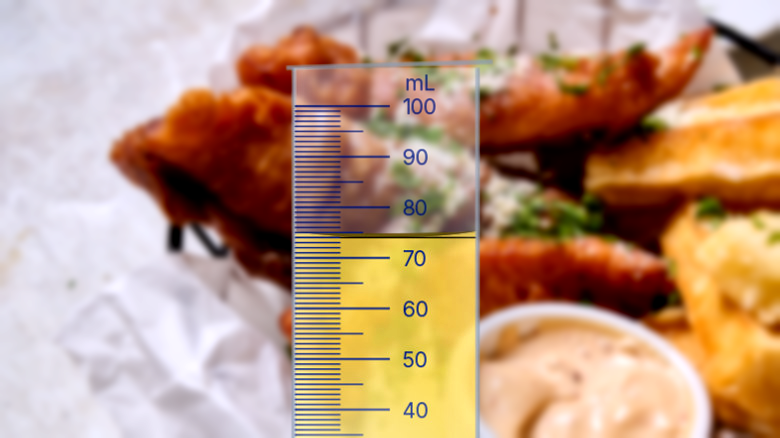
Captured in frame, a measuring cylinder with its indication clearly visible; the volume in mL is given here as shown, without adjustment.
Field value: 74 mL
